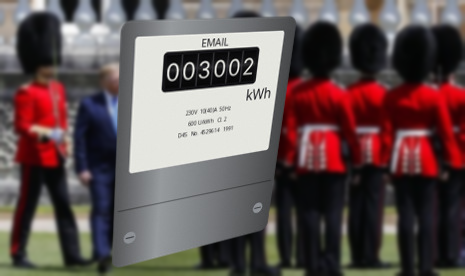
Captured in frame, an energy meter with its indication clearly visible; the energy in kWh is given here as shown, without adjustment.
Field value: 3002 kWh
